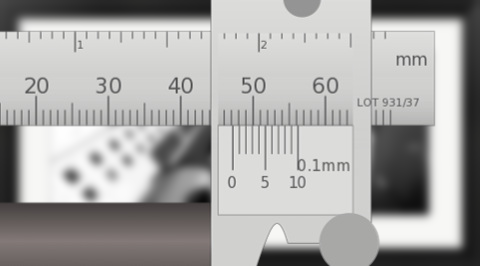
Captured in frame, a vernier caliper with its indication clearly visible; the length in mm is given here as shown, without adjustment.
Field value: 47.2 mm
